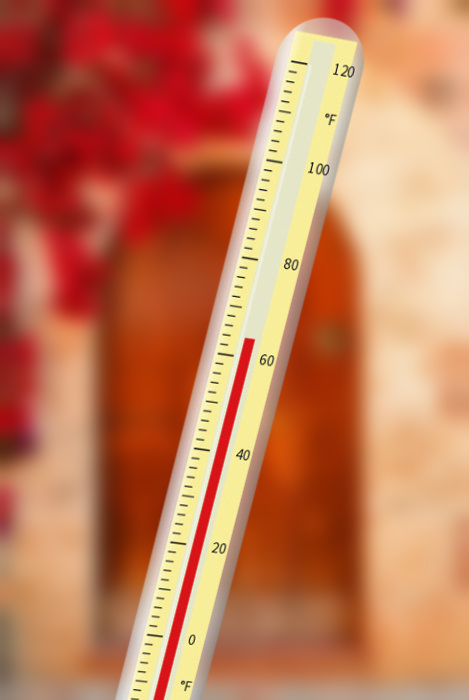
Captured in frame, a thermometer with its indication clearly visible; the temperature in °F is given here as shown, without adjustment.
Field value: 64 °F
